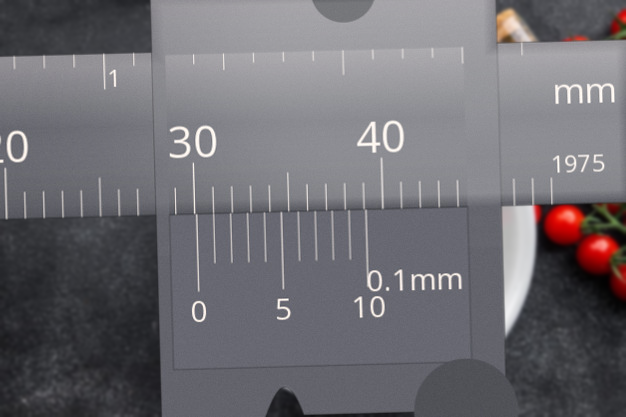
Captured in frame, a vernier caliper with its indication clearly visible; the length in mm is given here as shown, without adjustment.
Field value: 30.1 mm
